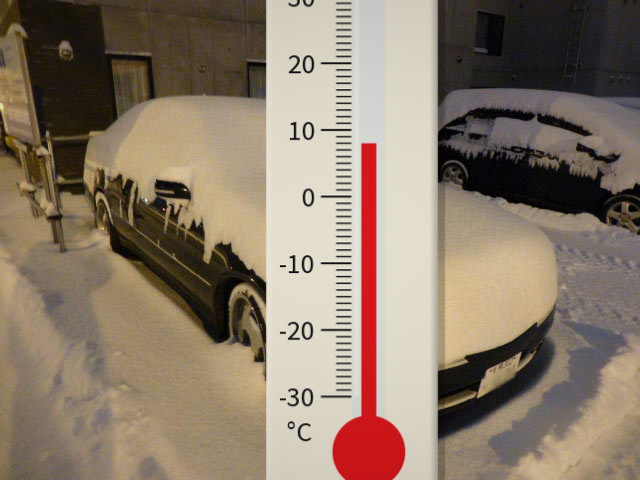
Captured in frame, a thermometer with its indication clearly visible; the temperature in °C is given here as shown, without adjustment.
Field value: 8 °C
